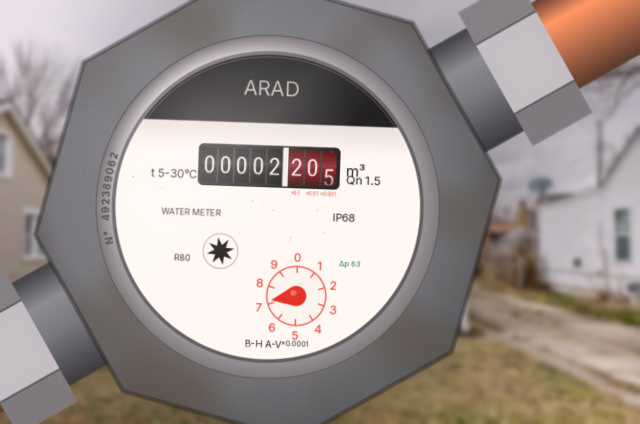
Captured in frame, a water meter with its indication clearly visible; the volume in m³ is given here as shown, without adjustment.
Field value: 2.2047 m³
